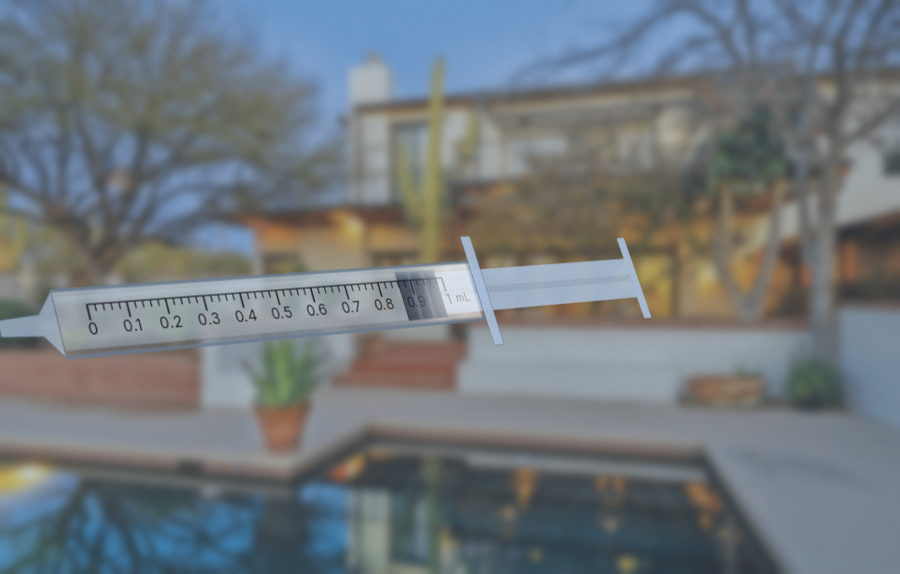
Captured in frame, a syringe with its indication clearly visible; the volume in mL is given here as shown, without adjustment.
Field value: 0.86 mL
